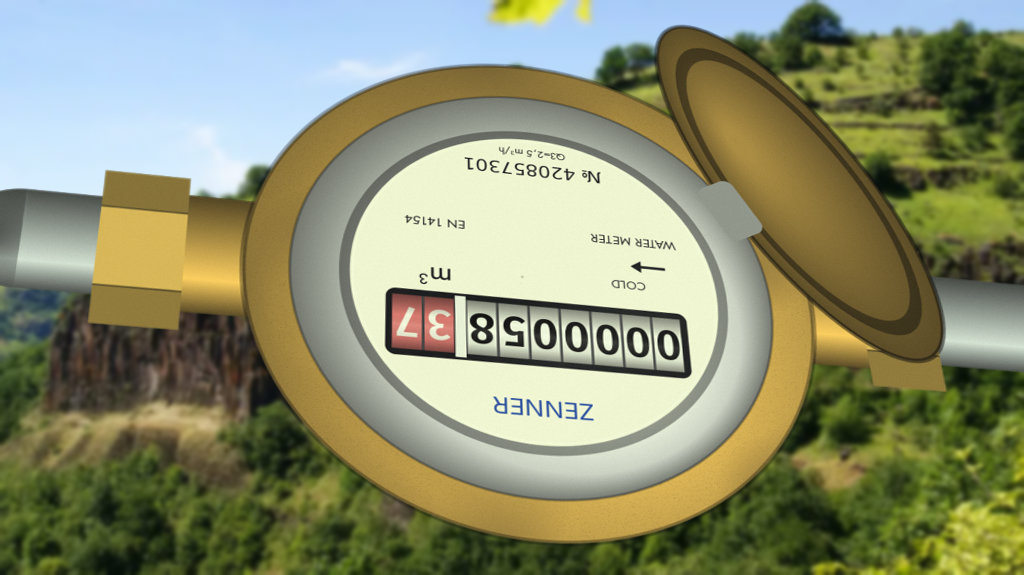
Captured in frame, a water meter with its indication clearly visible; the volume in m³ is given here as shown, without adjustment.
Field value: 58.37 m³
